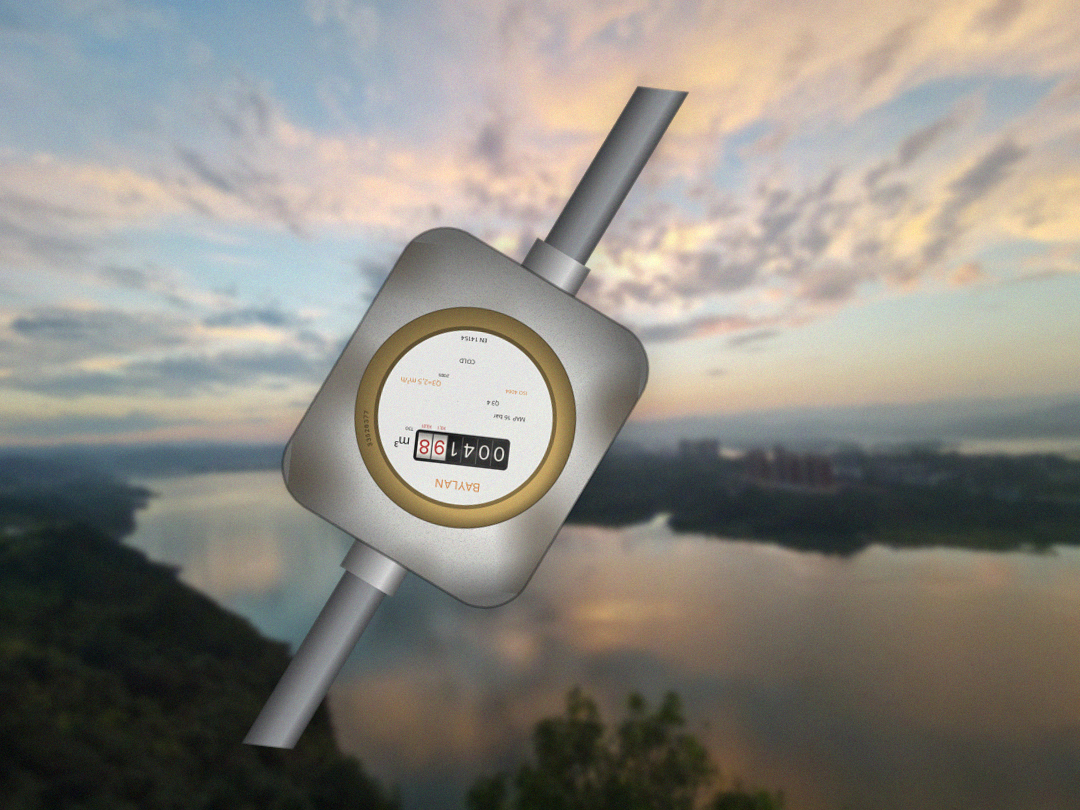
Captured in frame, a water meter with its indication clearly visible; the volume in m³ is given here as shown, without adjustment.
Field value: 41.98 m³
